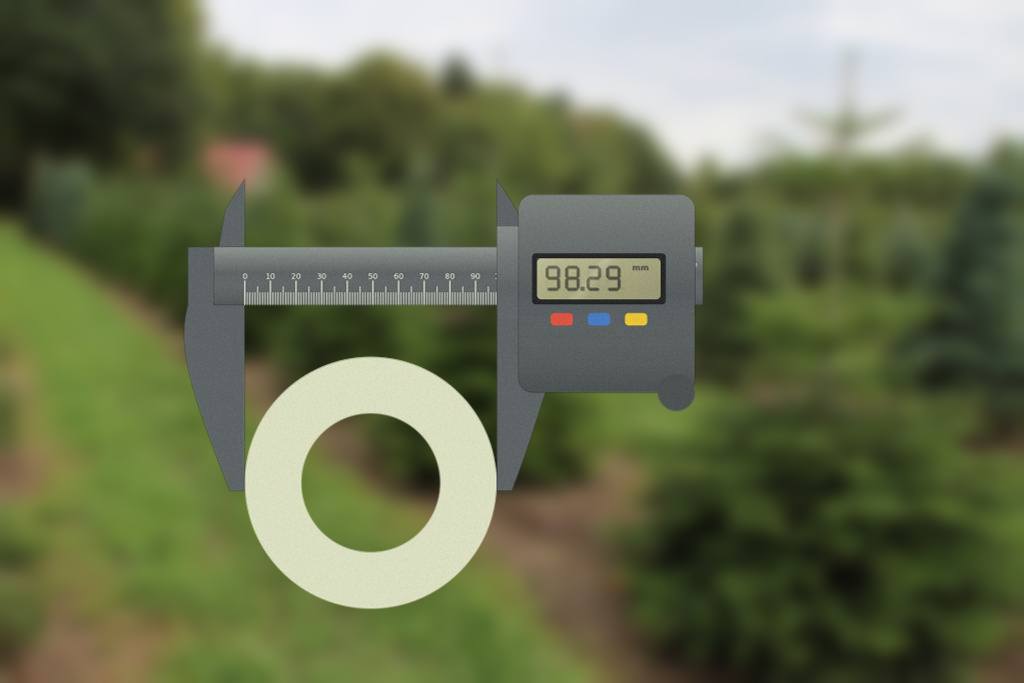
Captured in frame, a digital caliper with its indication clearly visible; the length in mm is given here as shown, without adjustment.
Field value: 98.29 mm
